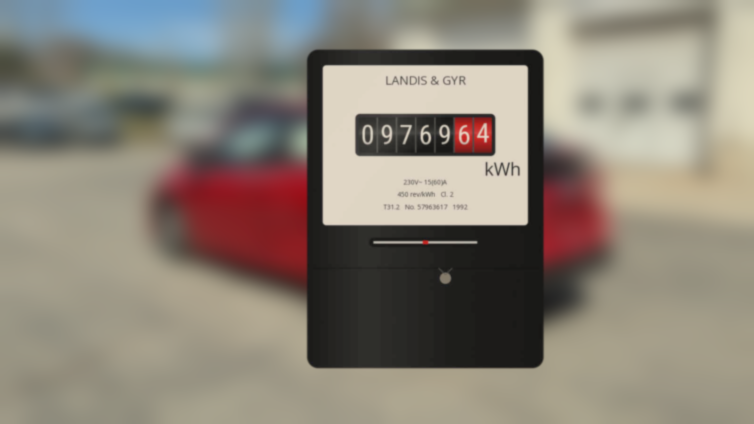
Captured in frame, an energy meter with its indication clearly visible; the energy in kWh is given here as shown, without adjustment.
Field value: 9769.64 kWh
